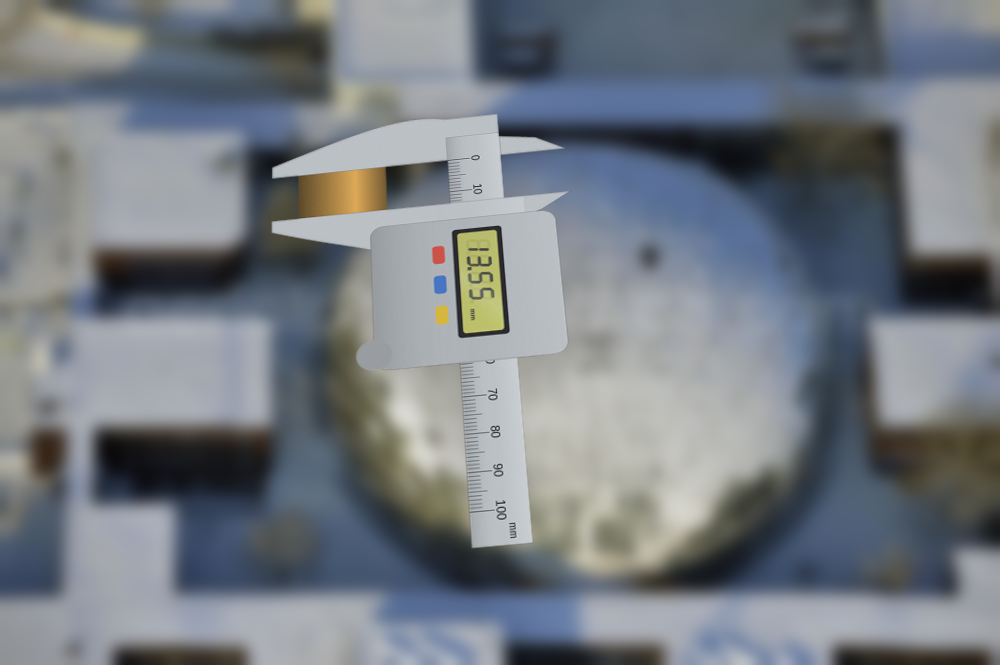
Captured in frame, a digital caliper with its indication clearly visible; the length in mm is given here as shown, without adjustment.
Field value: 13.55 mm
